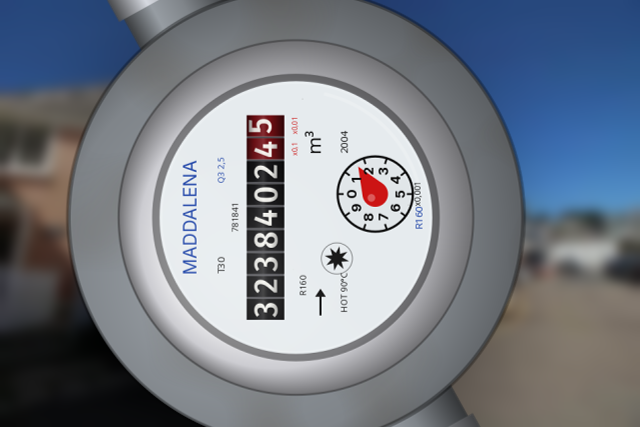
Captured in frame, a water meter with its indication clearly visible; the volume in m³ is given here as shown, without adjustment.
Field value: 3238402.451 m³
